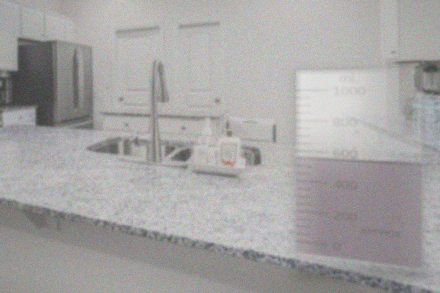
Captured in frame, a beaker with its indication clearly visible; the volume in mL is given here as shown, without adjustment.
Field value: 550 mL
